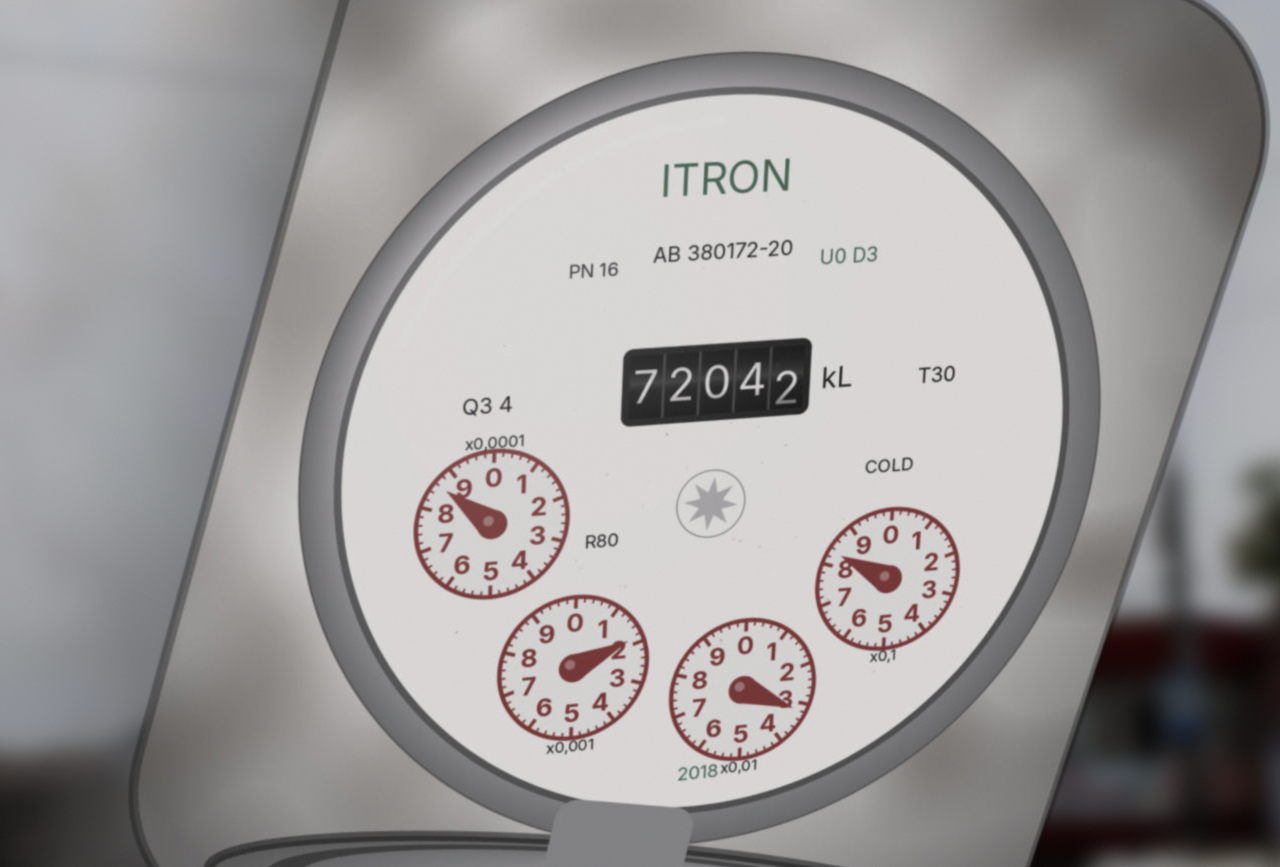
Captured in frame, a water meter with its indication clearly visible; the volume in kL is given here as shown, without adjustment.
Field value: 72041.8318 kL
